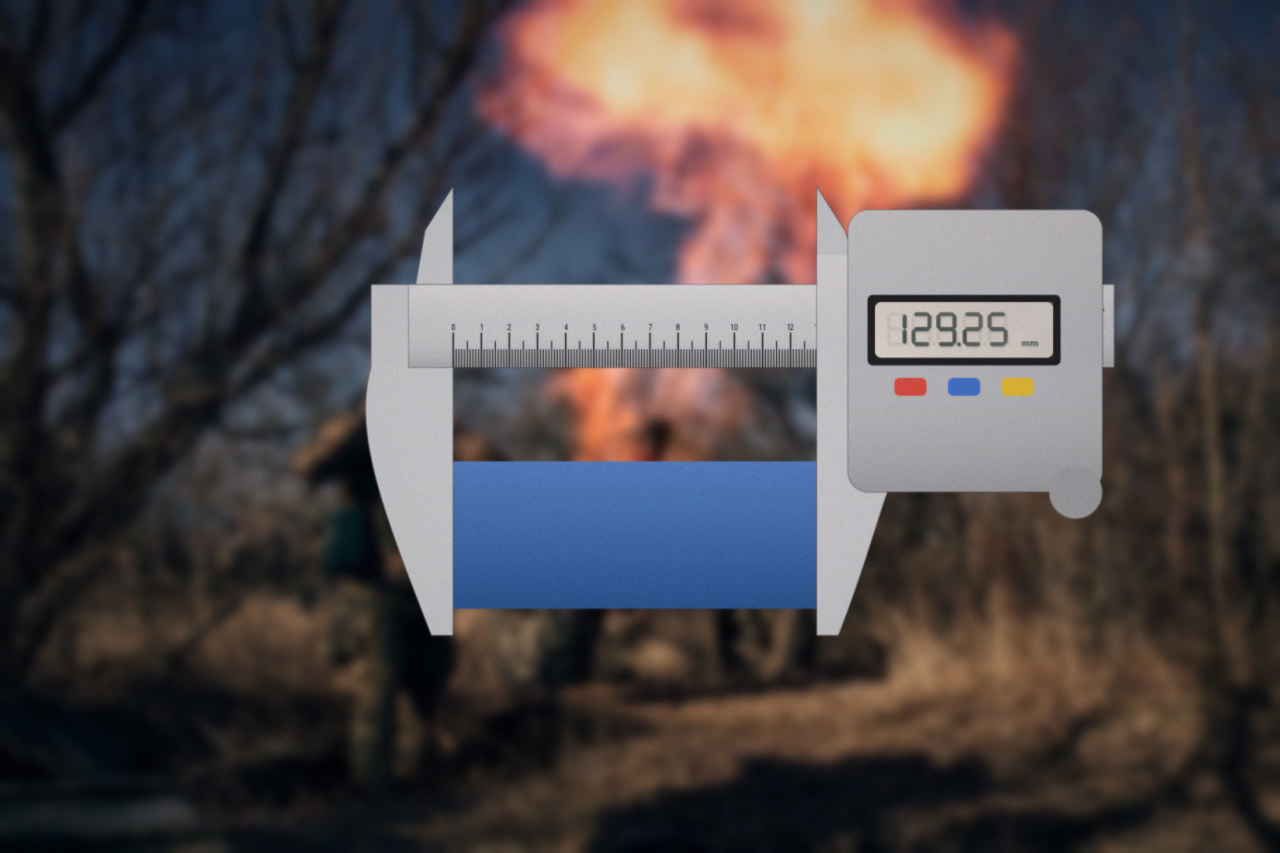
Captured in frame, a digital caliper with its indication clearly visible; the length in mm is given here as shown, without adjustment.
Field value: 129.25 mm
